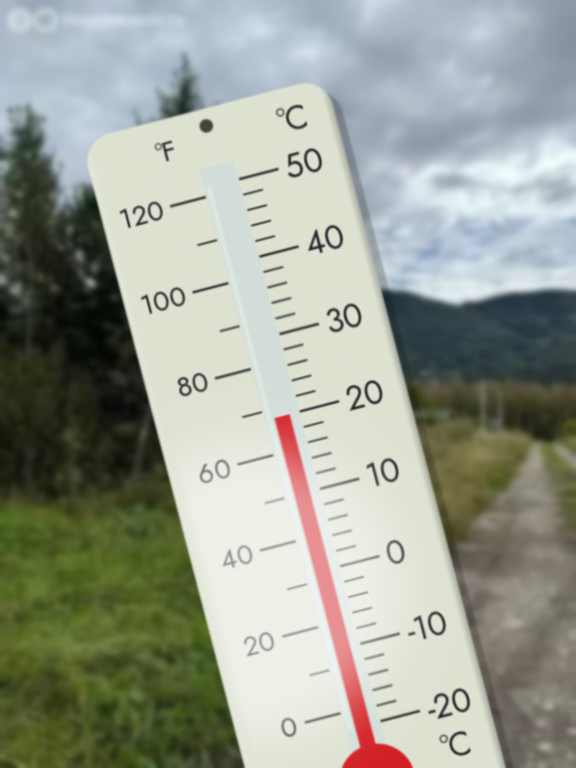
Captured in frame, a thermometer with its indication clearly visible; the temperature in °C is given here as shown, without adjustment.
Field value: 20 °C
